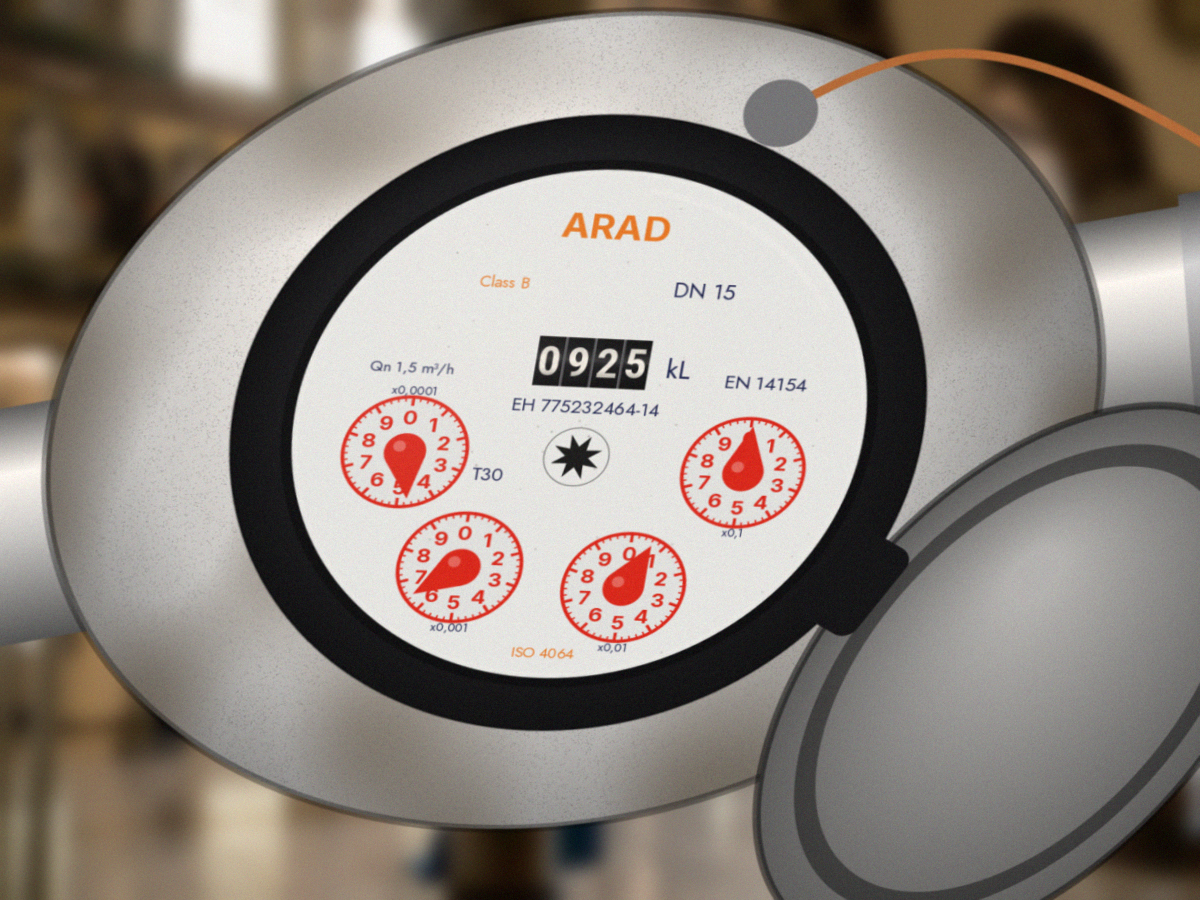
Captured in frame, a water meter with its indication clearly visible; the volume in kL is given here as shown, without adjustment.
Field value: 925.0064 kL
